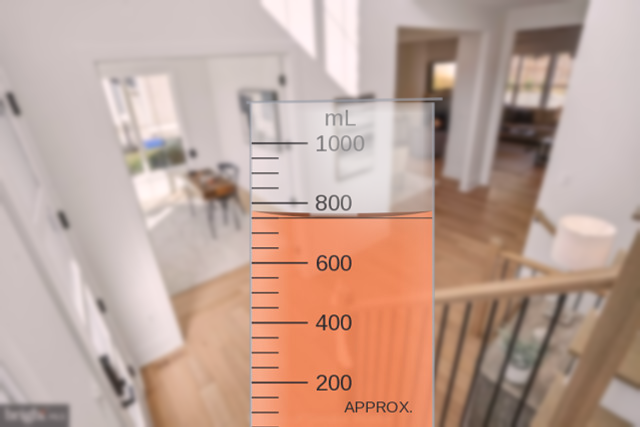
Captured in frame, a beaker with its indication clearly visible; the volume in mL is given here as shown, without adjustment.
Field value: 750 mL
